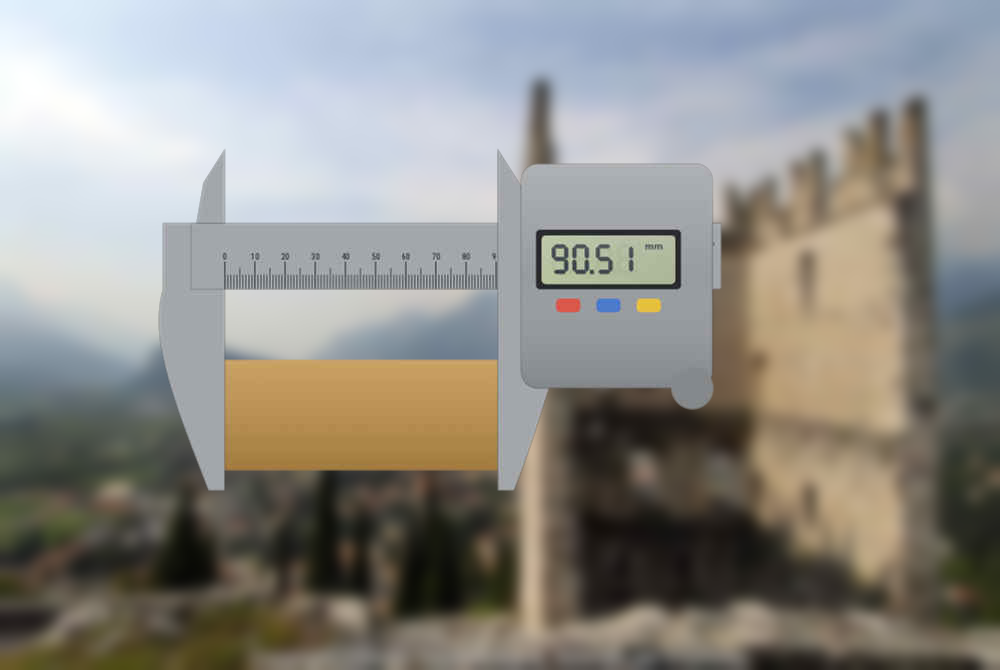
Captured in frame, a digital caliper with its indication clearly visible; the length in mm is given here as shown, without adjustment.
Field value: 90.51 mm
